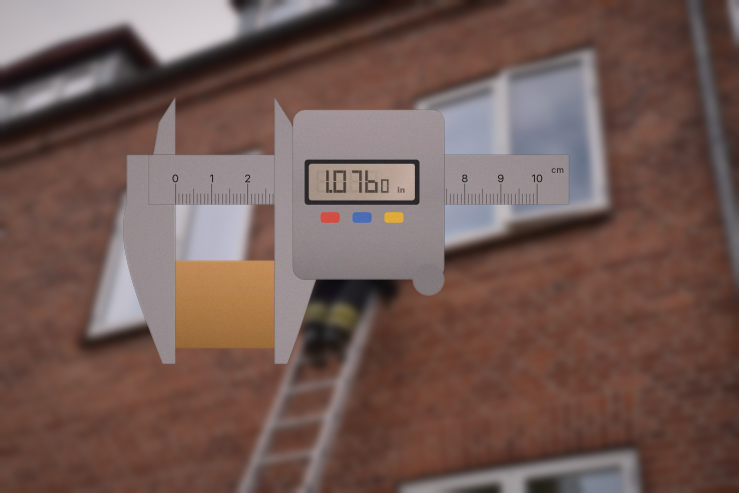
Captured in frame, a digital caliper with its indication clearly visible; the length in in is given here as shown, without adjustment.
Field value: 1.0760 in
